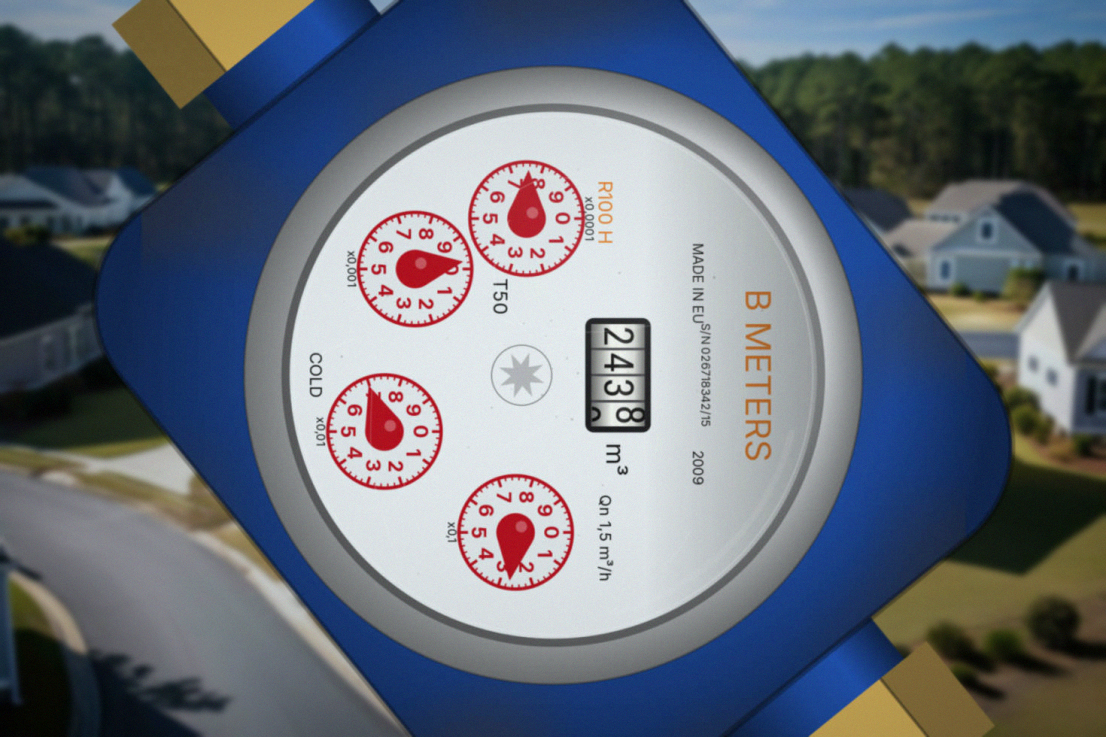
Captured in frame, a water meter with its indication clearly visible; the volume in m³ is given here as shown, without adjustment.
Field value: 2438.2697 m³
